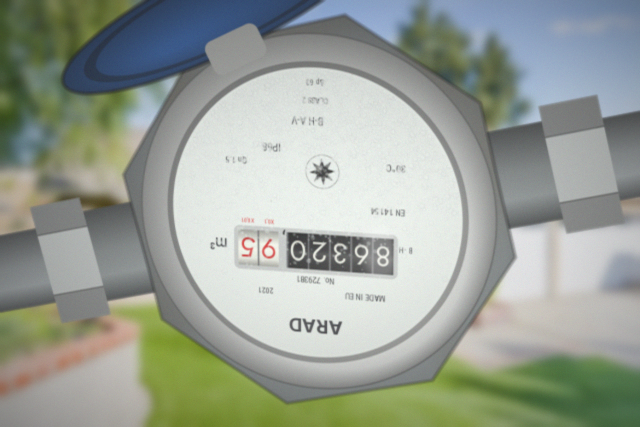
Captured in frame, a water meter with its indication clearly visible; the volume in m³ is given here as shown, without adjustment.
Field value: 86320.95 m³
